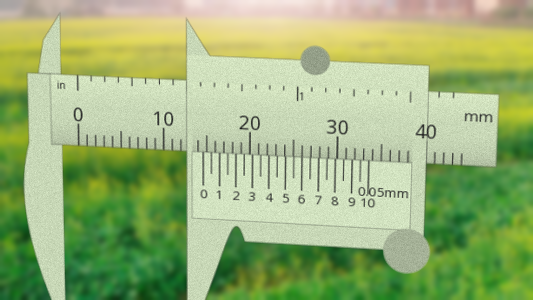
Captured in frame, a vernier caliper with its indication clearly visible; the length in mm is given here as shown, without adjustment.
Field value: 14.6 mm
